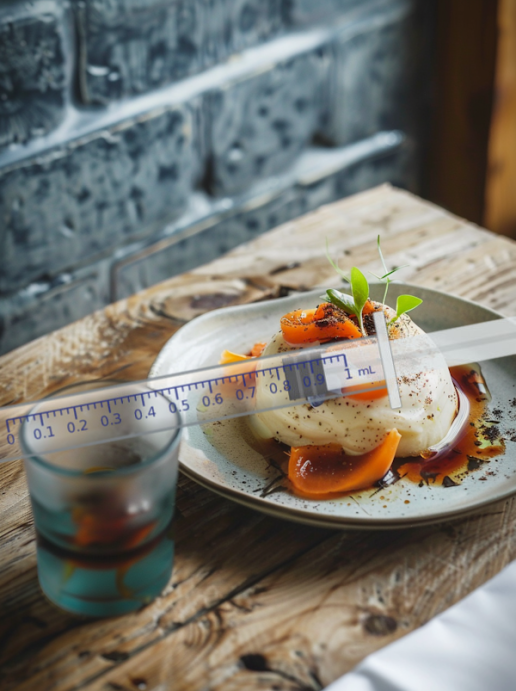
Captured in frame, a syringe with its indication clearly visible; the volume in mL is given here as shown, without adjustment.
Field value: 0.82 mL
